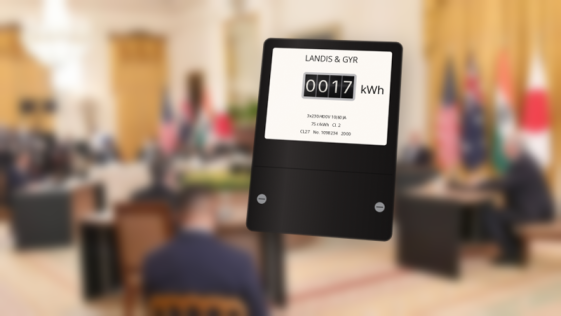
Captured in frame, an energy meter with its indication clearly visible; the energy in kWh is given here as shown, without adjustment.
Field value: 17 kWh
